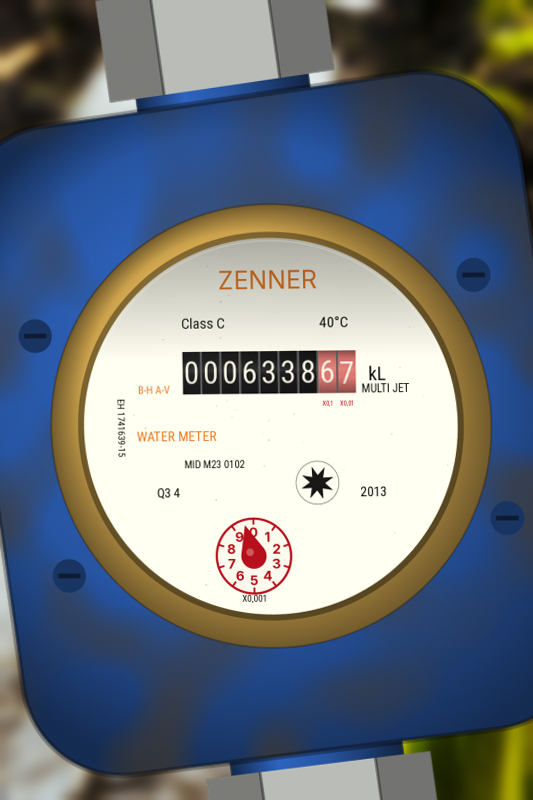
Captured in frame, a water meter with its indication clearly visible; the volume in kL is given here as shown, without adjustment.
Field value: 6338.669 kL
